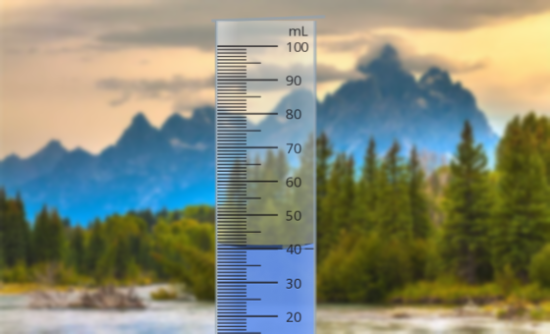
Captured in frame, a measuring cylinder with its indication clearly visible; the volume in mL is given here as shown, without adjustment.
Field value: 40 mL
